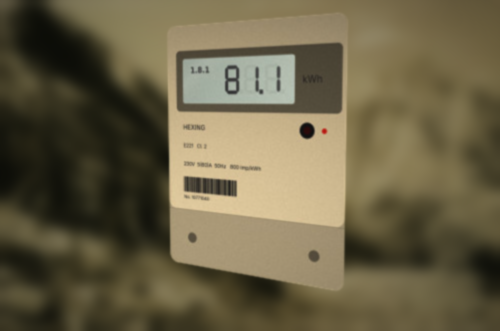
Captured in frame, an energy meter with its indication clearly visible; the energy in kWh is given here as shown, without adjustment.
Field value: 81.1 kWh
